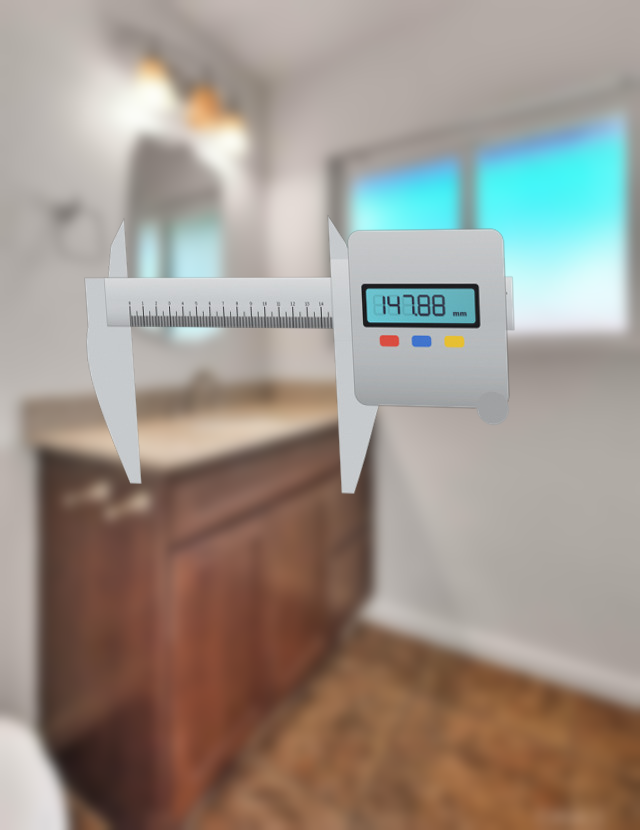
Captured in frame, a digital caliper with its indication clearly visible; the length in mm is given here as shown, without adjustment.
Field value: 147.88 mm
